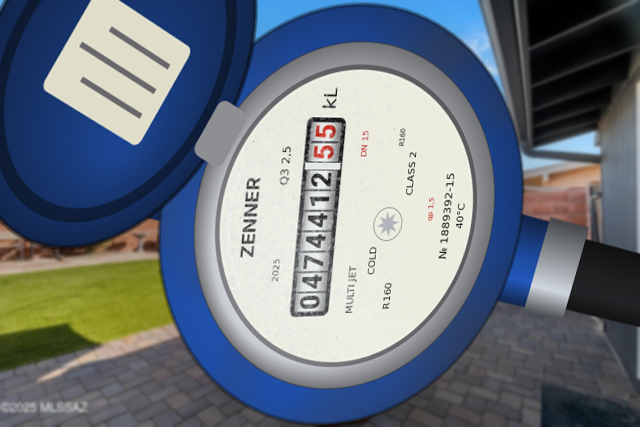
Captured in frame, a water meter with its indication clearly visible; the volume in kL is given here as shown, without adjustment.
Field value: 474412.55 kL
